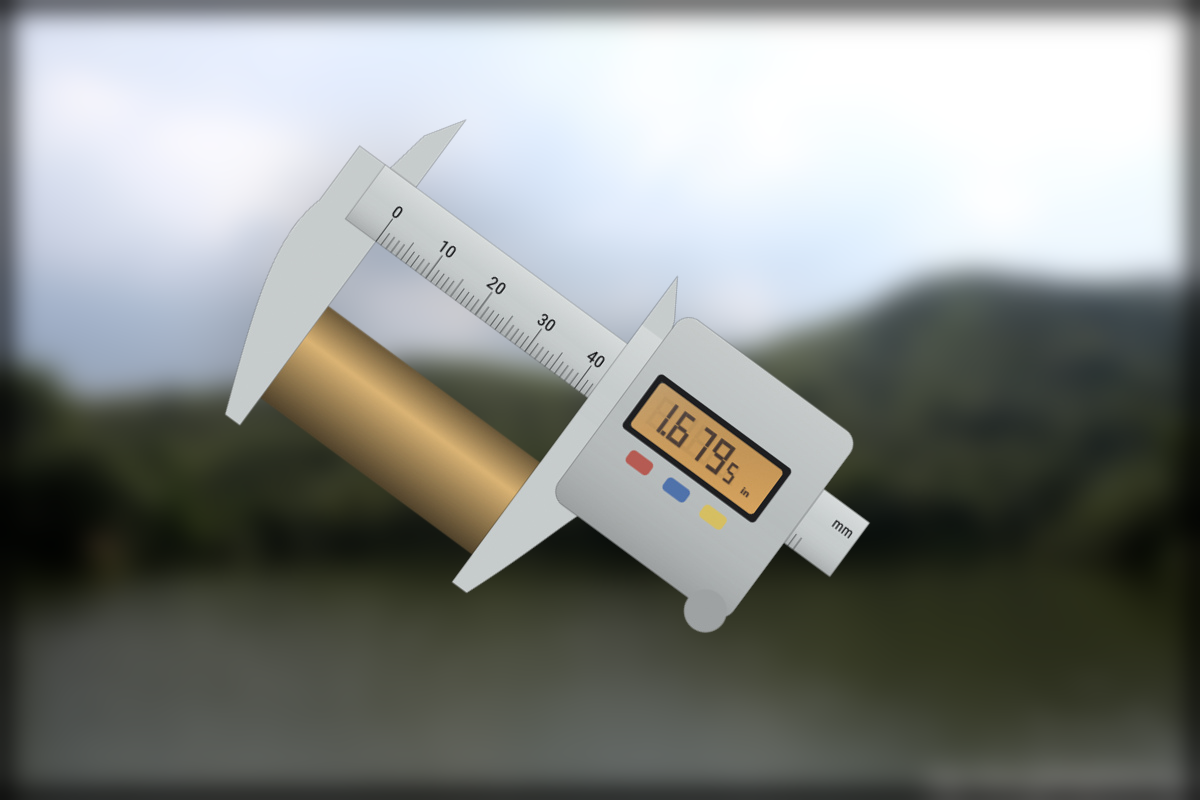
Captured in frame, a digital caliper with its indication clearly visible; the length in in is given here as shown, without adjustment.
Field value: 1.6795 in
